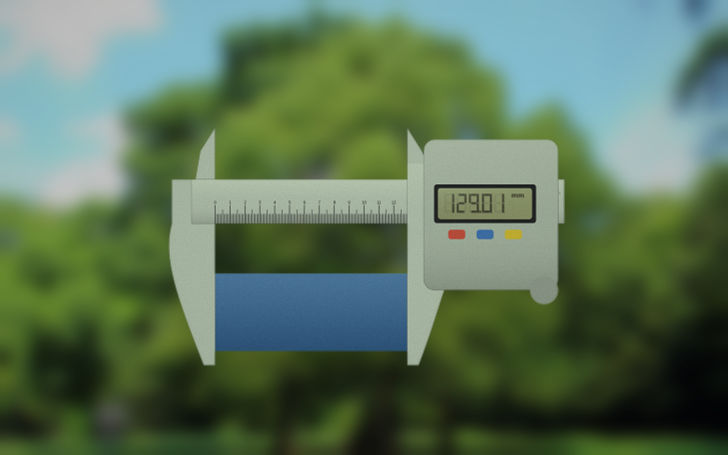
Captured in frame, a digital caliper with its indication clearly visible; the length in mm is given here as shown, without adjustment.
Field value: 129.01 mm
